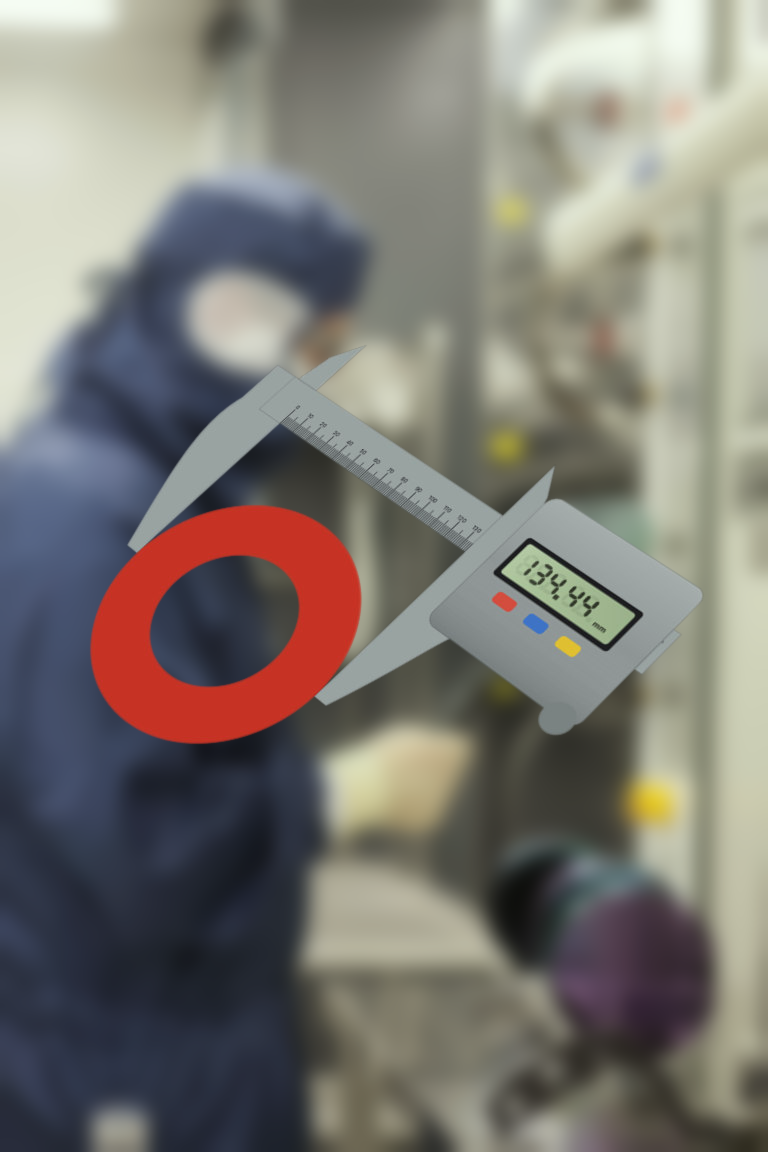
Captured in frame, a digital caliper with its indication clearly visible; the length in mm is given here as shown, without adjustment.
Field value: 134.44 mm
